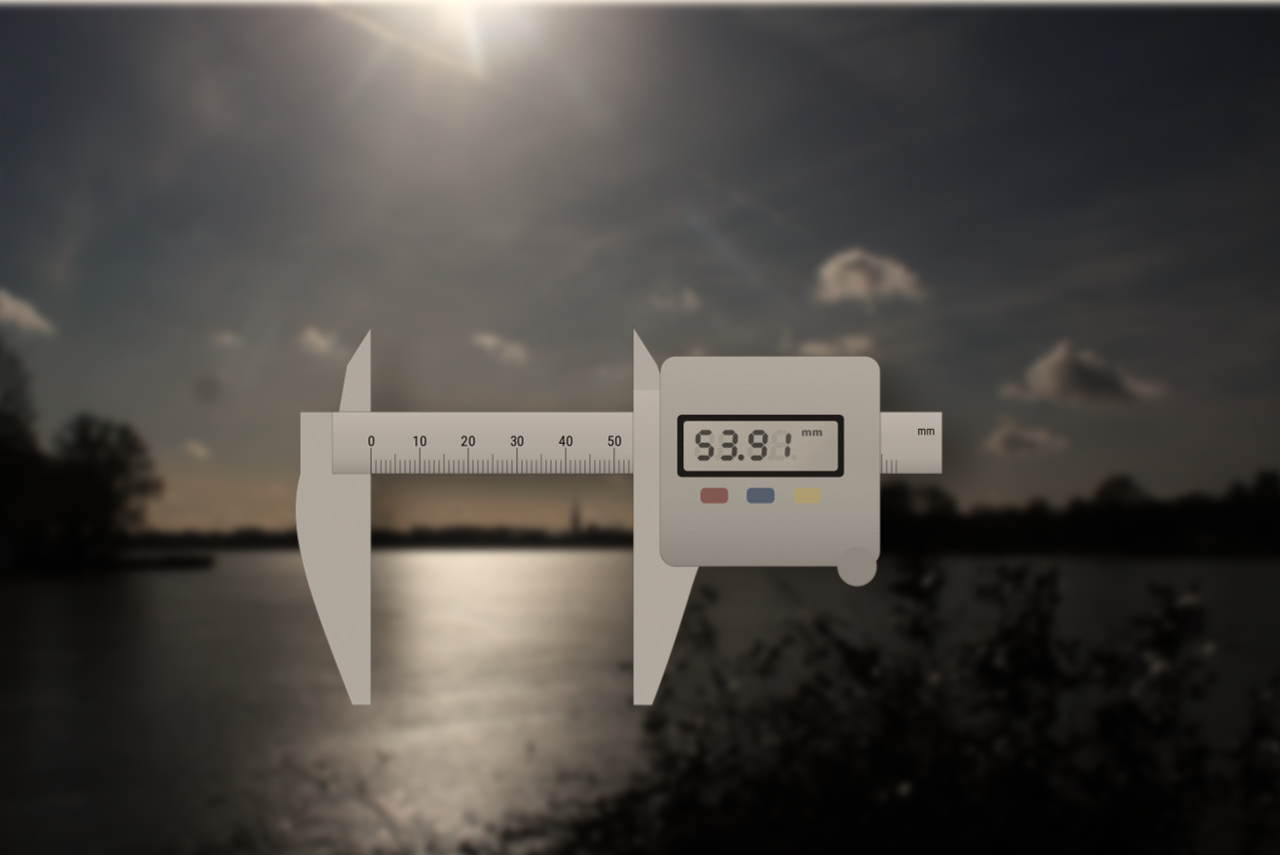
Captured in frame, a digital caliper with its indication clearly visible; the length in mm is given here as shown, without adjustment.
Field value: 53.91 mm
